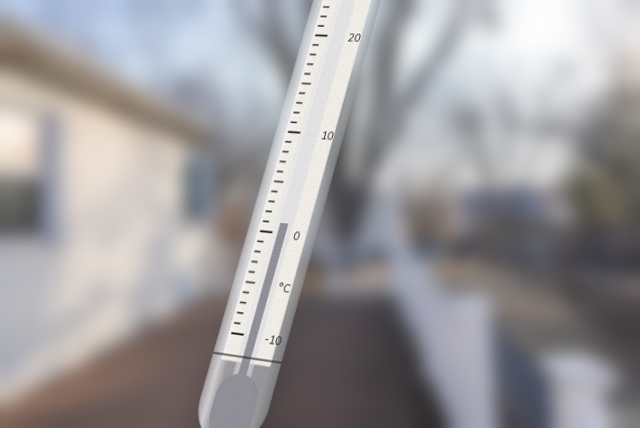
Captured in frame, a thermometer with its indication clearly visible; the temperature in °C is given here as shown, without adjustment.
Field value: 1 °C
